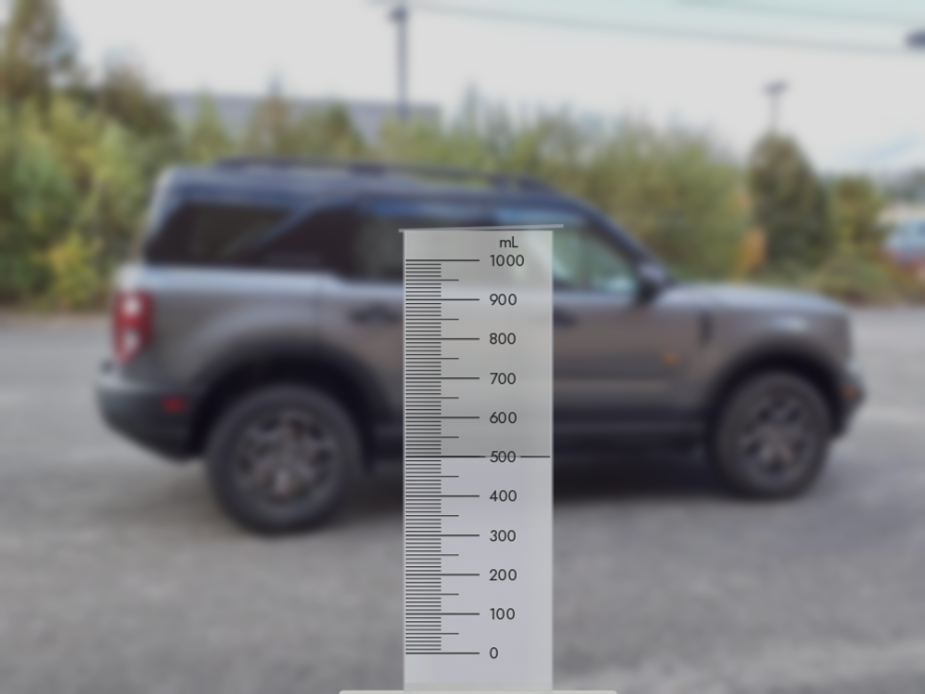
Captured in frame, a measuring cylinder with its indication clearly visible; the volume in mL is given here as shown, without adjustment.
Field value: 500 mL
